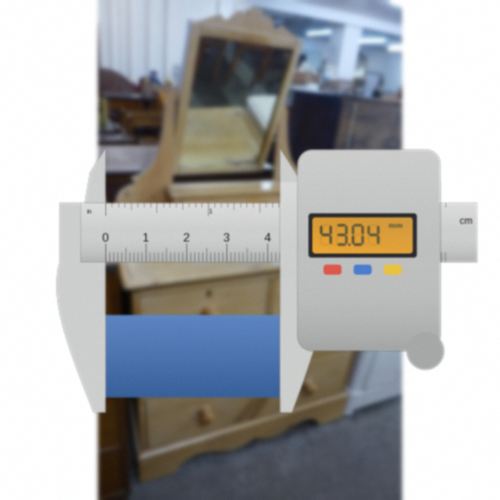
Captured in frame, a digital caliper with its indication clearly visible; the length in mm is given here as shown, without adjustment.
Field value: 43.04 mm
